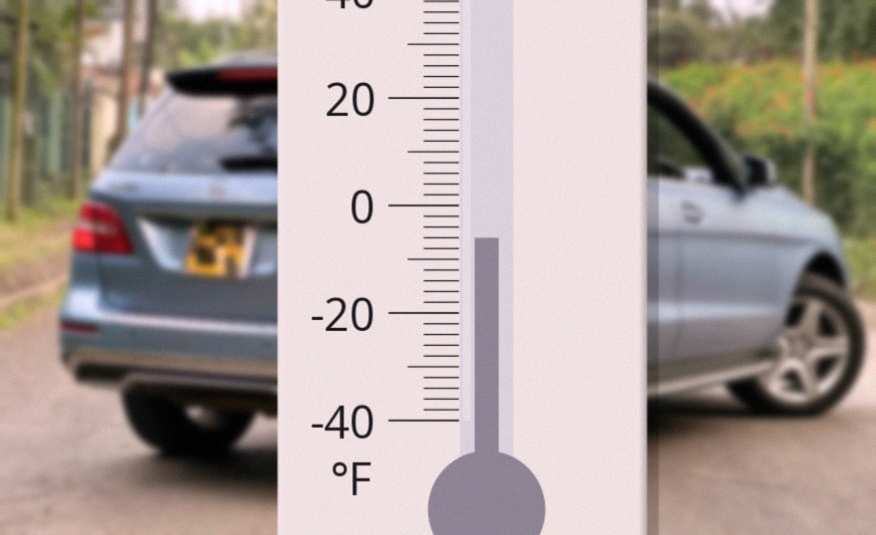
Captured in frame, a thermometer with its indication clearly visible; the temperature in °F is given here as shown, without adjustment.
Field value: -6 °F
